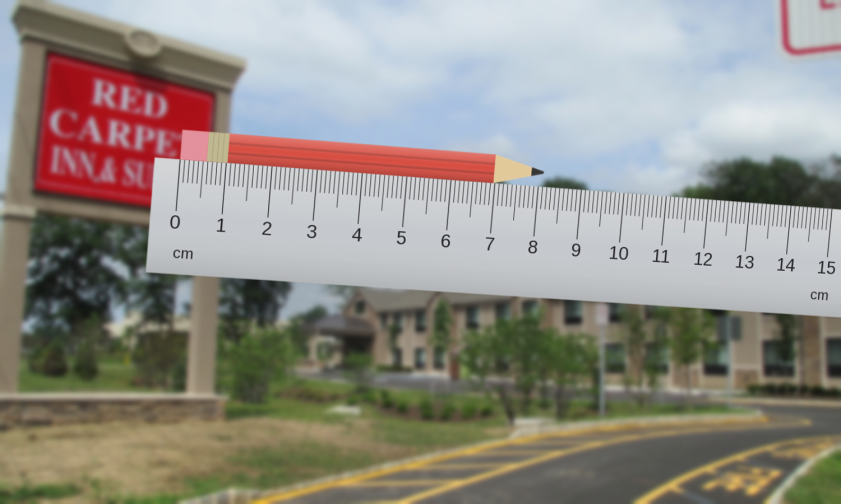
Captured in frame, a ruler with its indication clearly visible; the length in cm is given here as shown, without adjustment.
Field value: 8.1 cm
